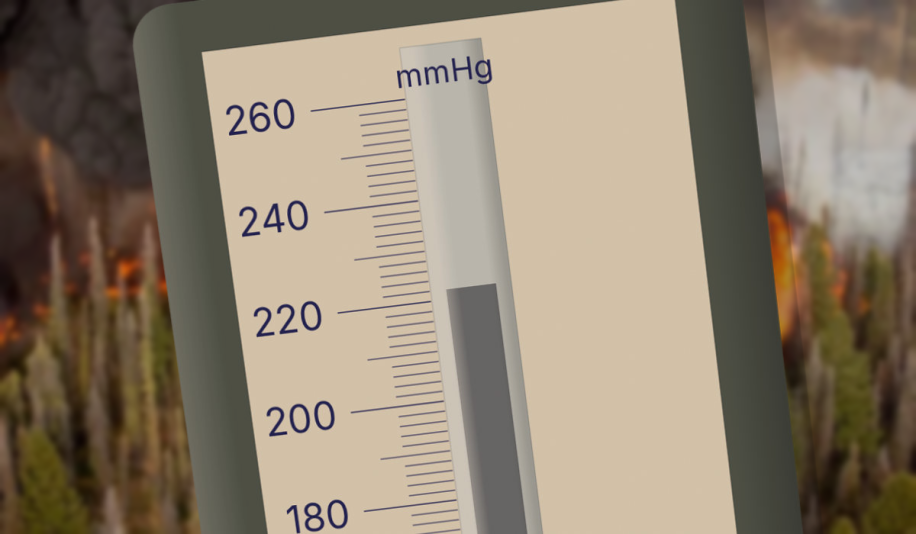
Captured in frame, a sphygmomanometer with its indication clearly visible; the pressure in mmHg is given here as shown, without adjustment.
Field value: 222 mmHg
